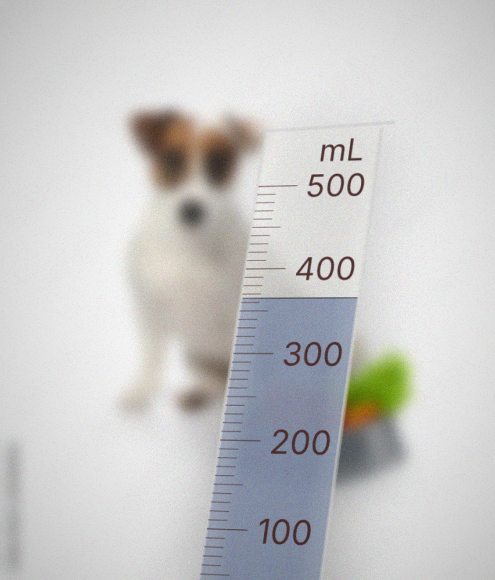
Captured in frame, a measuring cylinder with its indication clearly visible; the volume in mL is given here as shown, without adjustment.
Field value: 365 mL
